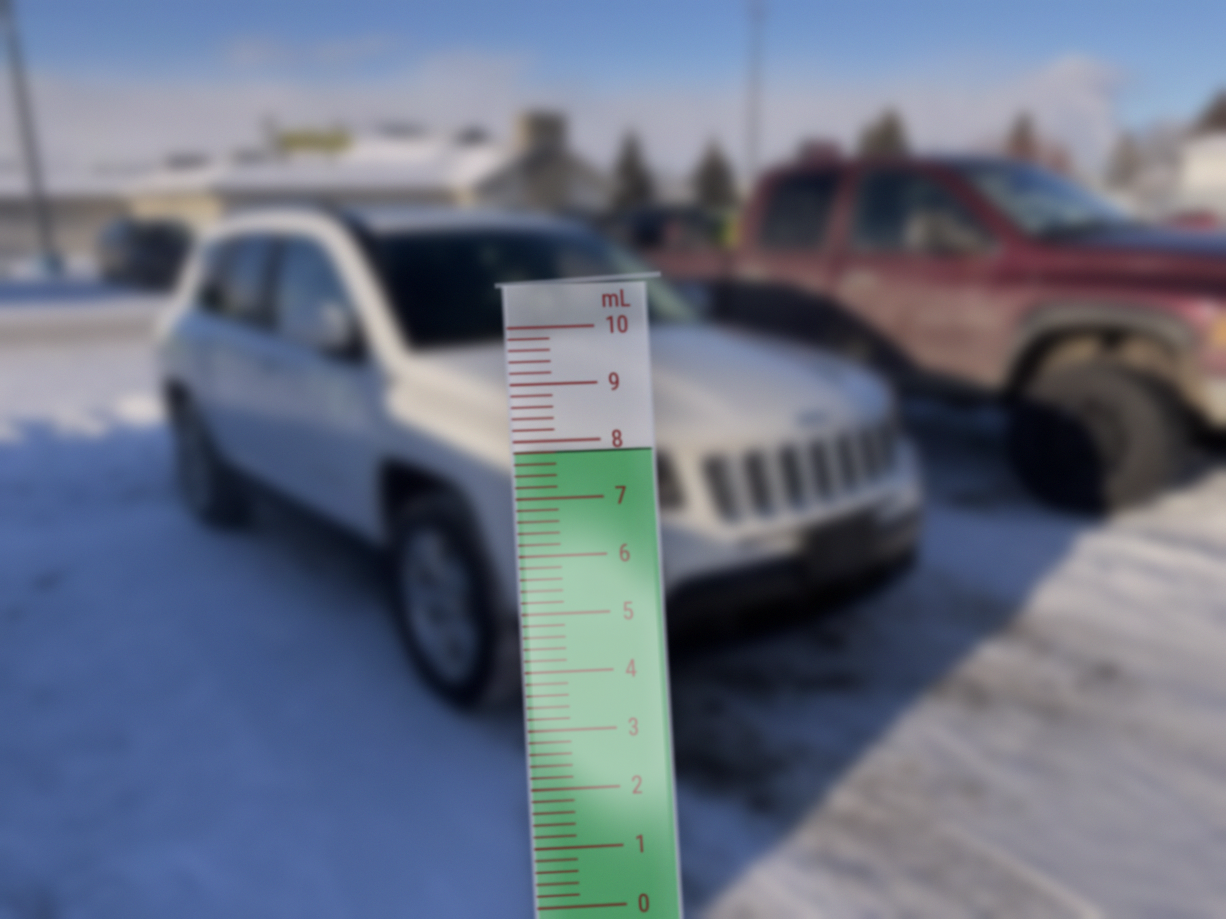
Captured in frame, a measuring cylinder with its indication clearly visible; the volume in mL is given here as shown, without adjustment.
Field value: 7.8 mL
